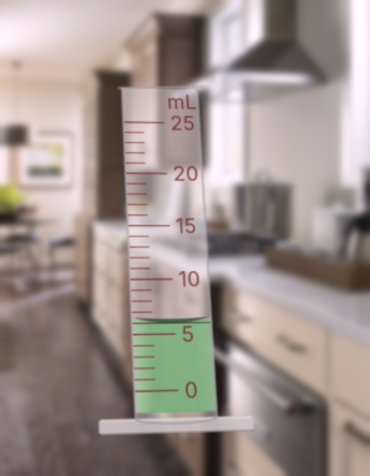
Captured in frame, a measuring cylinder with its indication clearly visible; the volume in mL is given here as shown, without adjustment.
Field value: 6 mL
